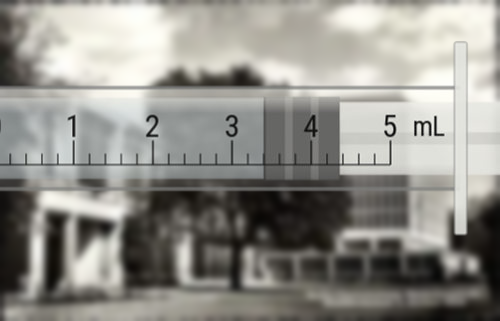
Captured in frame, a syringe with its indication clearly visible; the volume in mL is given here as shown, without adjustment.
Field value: 3.4 mL
